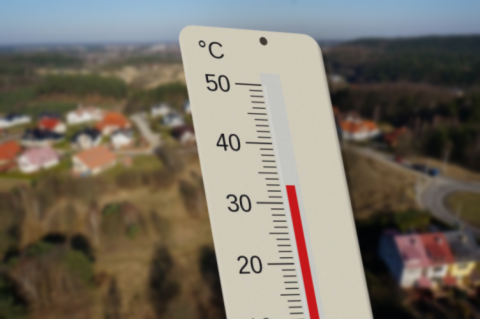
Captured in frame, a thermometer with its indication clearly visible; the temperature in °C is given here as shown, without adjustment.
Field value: 33 °C
